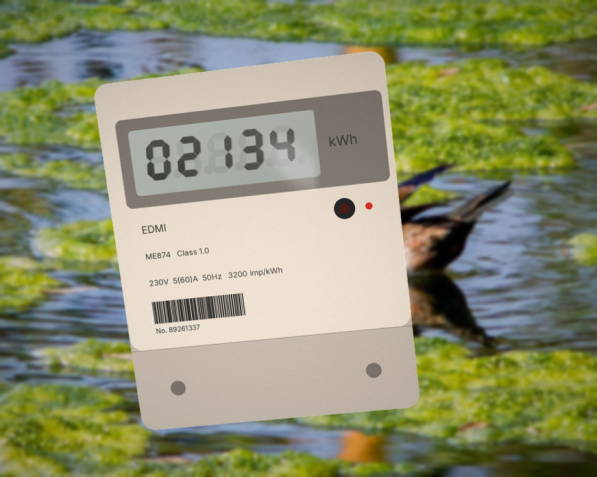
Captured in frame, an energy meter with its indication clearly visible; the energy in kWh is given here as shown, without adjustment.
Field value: 2134 kWh
